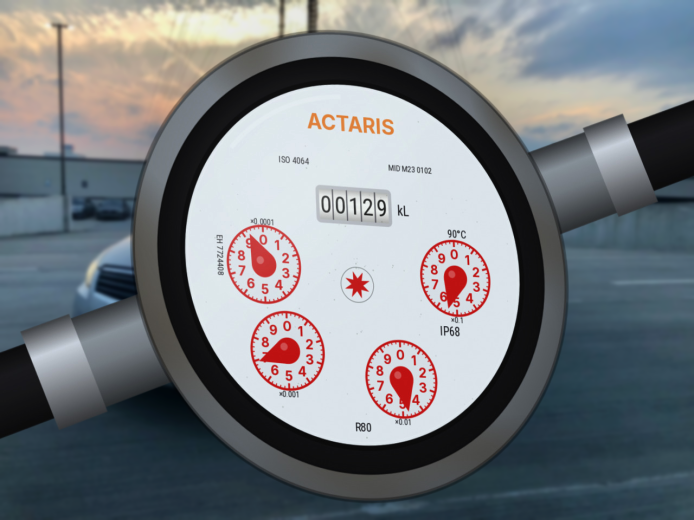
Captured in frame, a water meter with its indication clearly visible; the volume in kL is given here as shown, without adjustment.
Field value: 129.5469 kL
